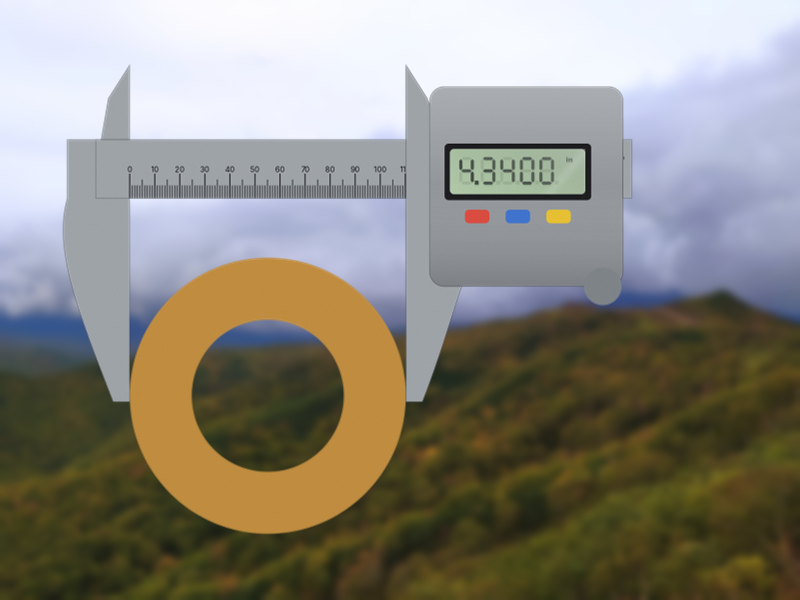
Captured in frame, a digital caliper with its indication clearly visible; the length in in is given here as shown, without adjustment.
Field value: 4.3400 in
